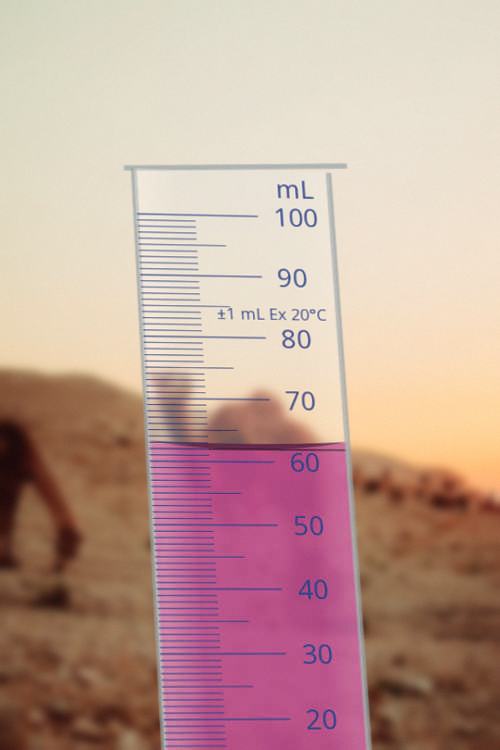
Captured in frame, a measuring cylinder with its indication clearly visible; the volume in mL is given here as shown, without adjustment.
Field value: 62 mL
